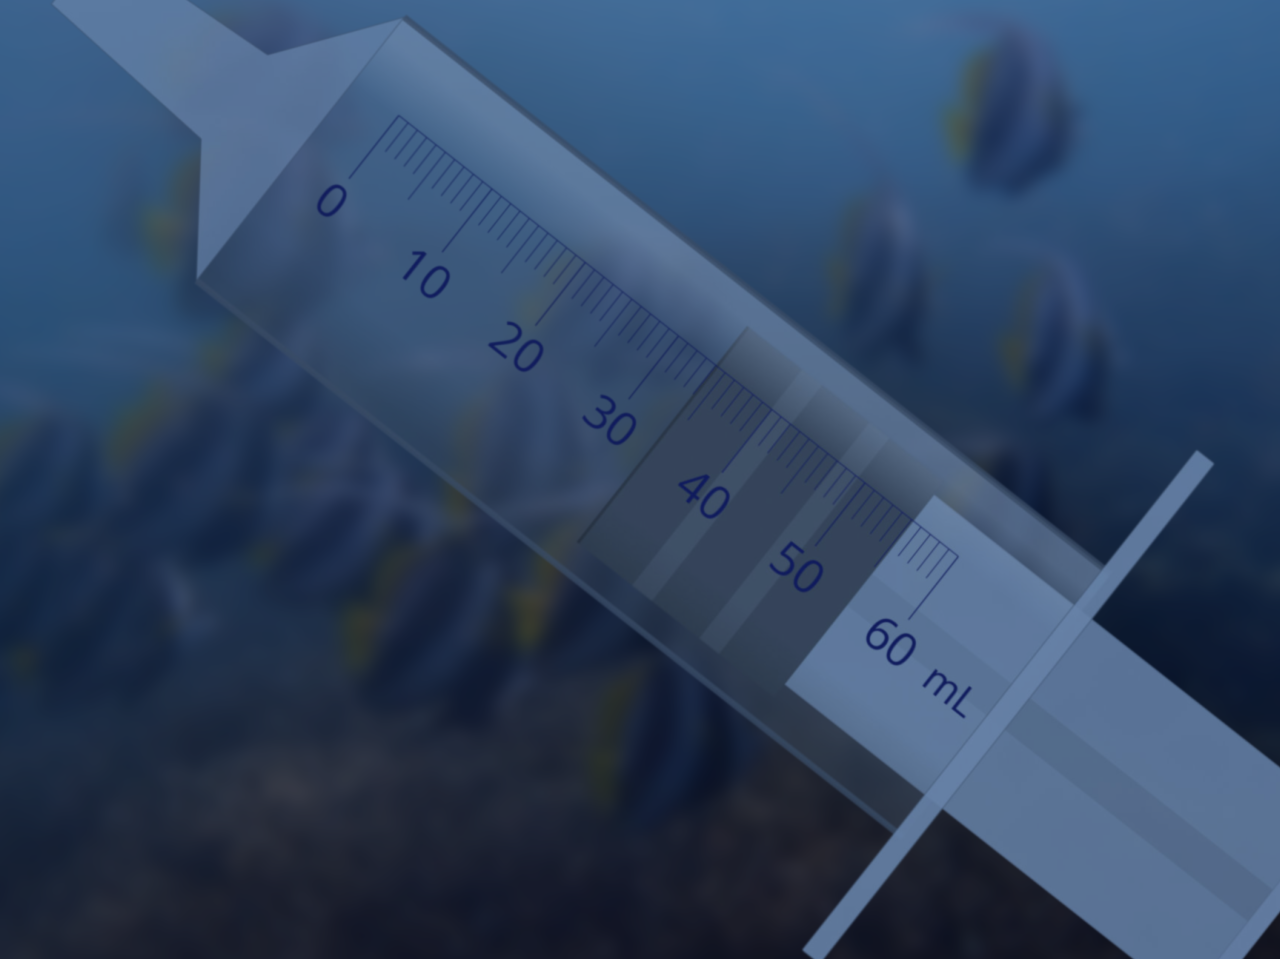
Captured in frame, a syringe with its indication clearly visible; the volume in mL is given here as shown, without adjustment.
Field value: 34 mL
